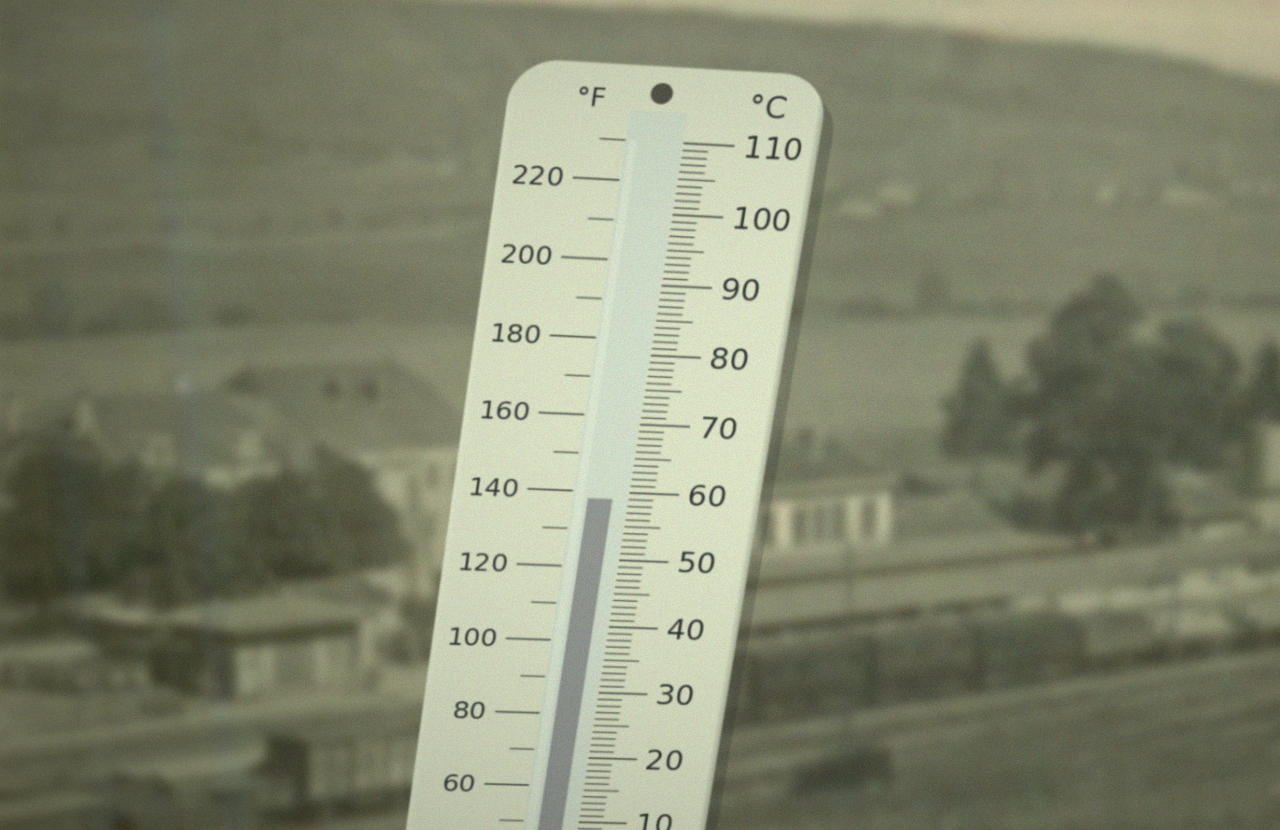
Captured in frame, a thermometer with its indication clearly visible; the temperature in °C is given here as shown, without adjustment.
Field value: 59 °C
